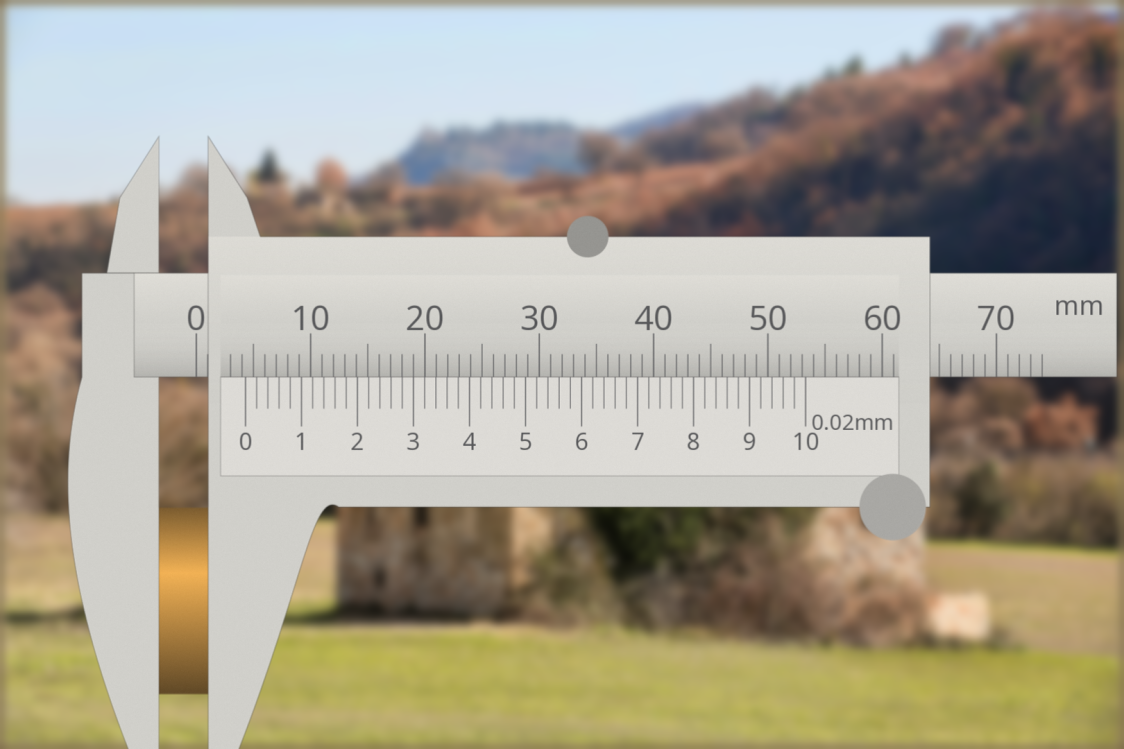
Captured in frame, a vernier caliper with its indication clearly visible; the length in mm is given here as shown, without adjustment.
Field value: 4.3 mm
